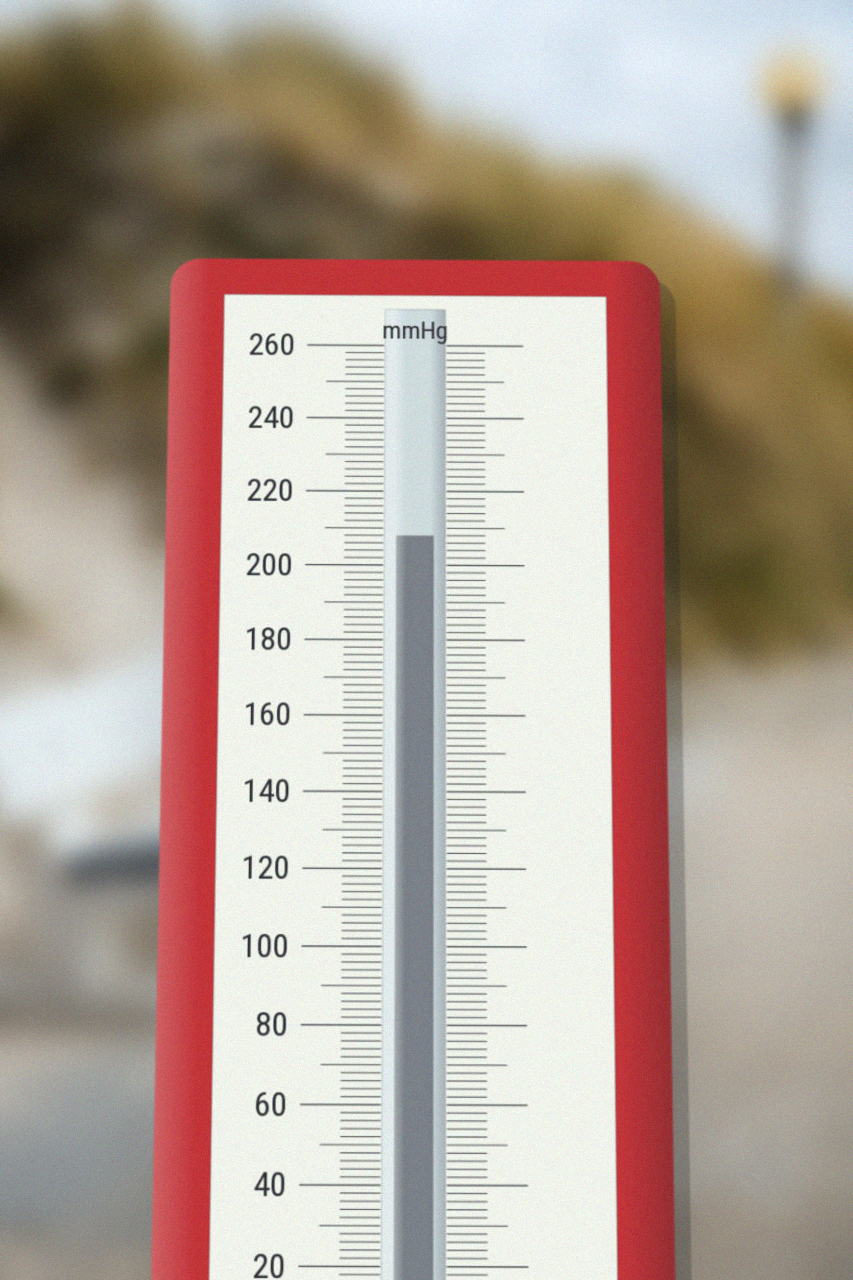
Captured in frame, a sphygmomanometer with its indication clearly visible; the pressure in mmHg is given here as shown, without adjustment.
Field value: 208 mmHg
